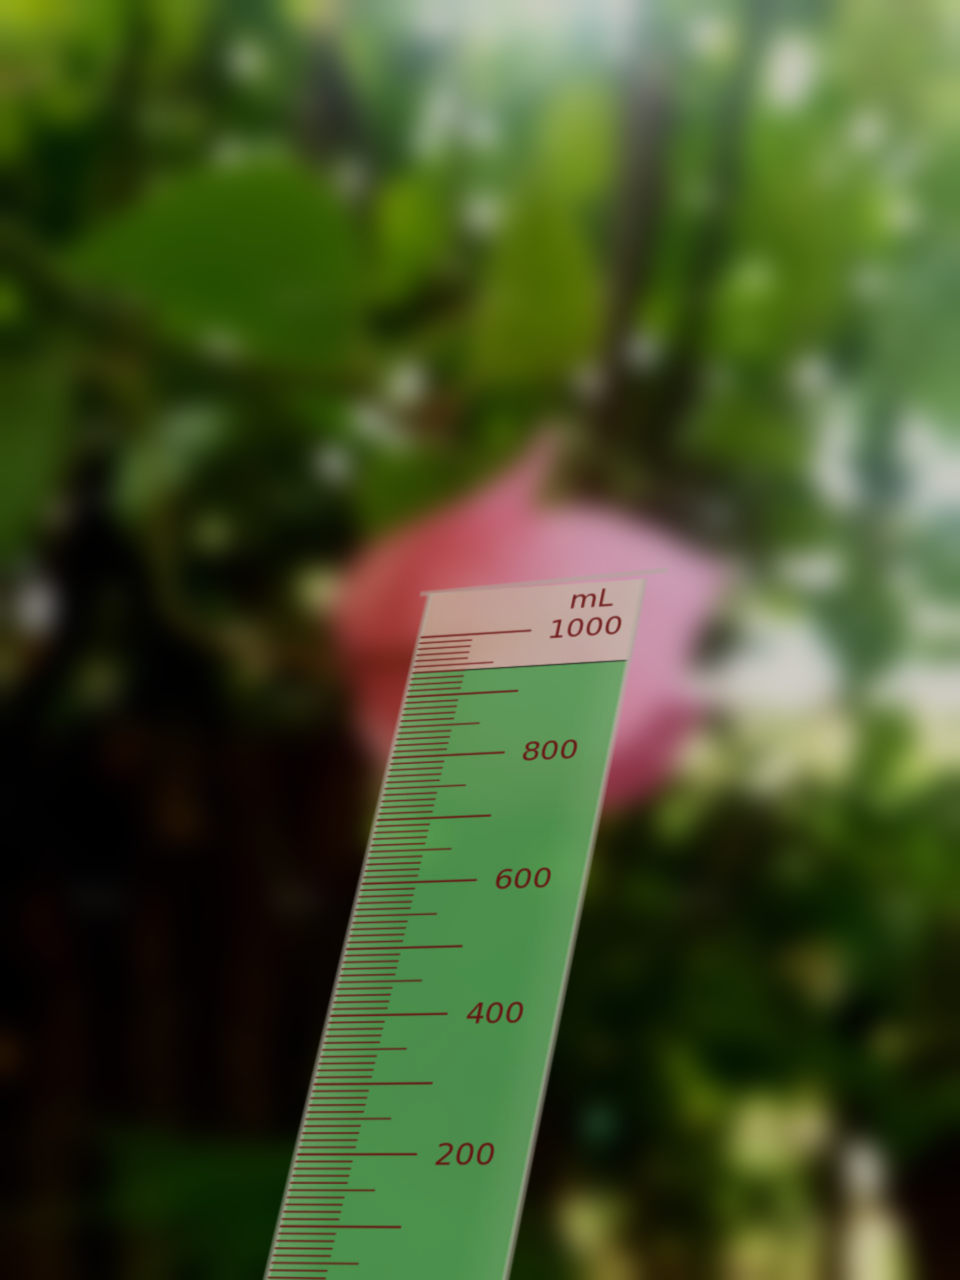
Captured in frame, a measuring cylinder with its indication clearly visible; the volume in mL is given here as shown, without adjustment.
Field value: 940 mL
